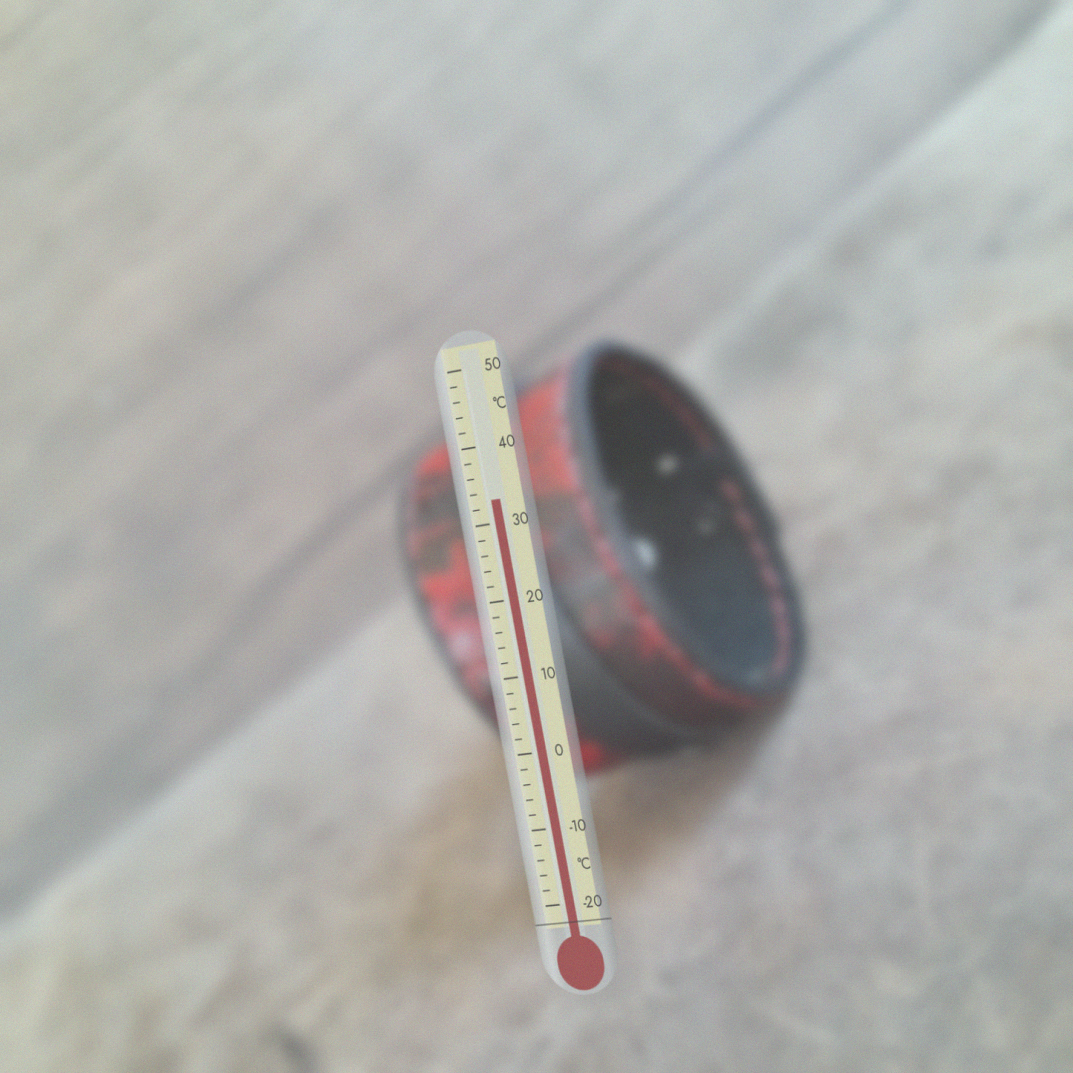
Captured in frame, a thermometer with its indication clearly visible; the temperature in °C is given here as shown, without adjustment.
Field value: 33 °C
